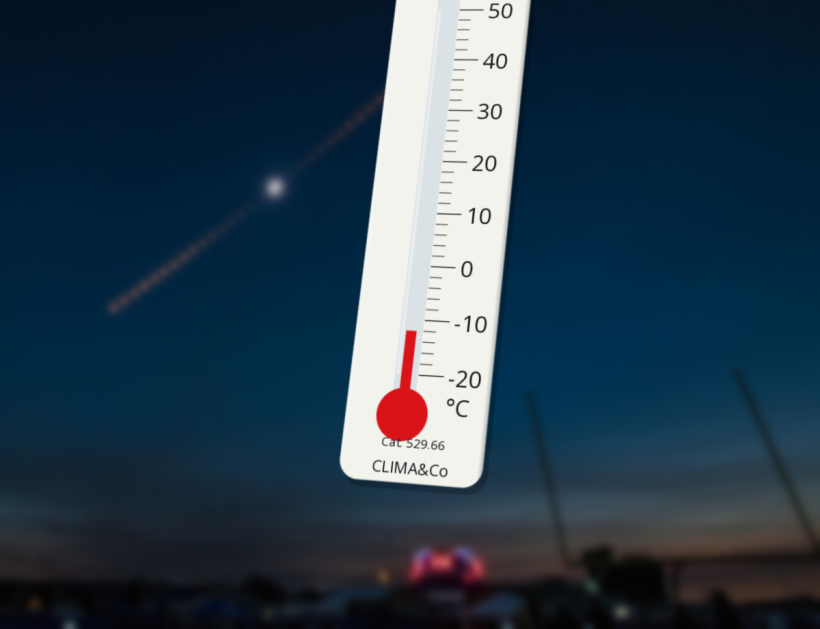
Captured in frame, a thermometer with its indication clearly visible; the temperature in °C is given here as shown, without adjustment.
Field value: -12 °C
